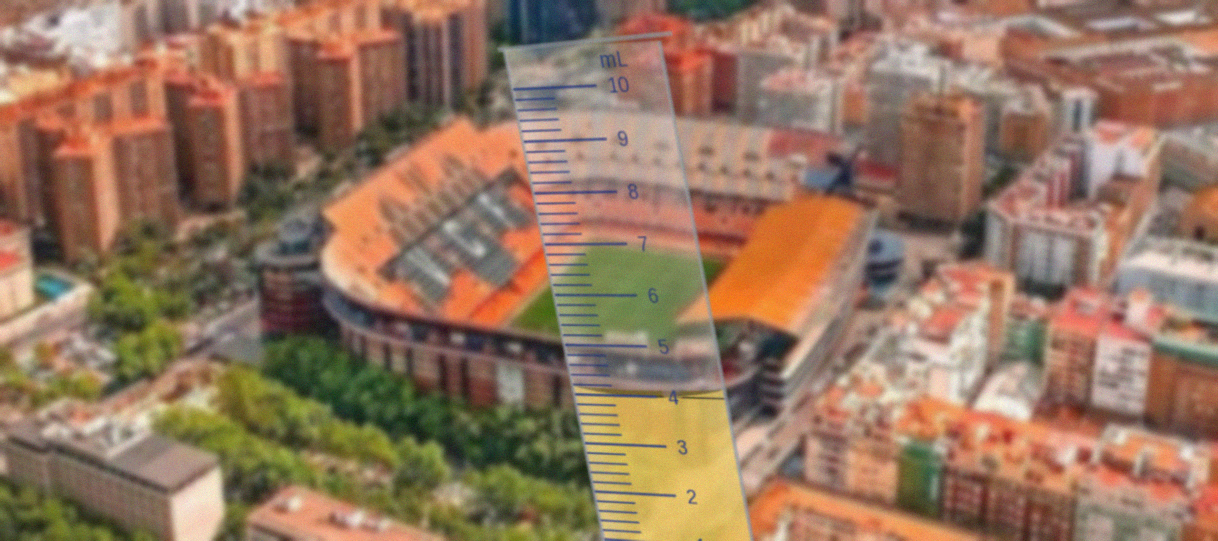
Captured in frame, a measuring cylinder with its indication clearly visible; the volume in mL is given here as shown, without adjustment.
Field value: 4 mL
